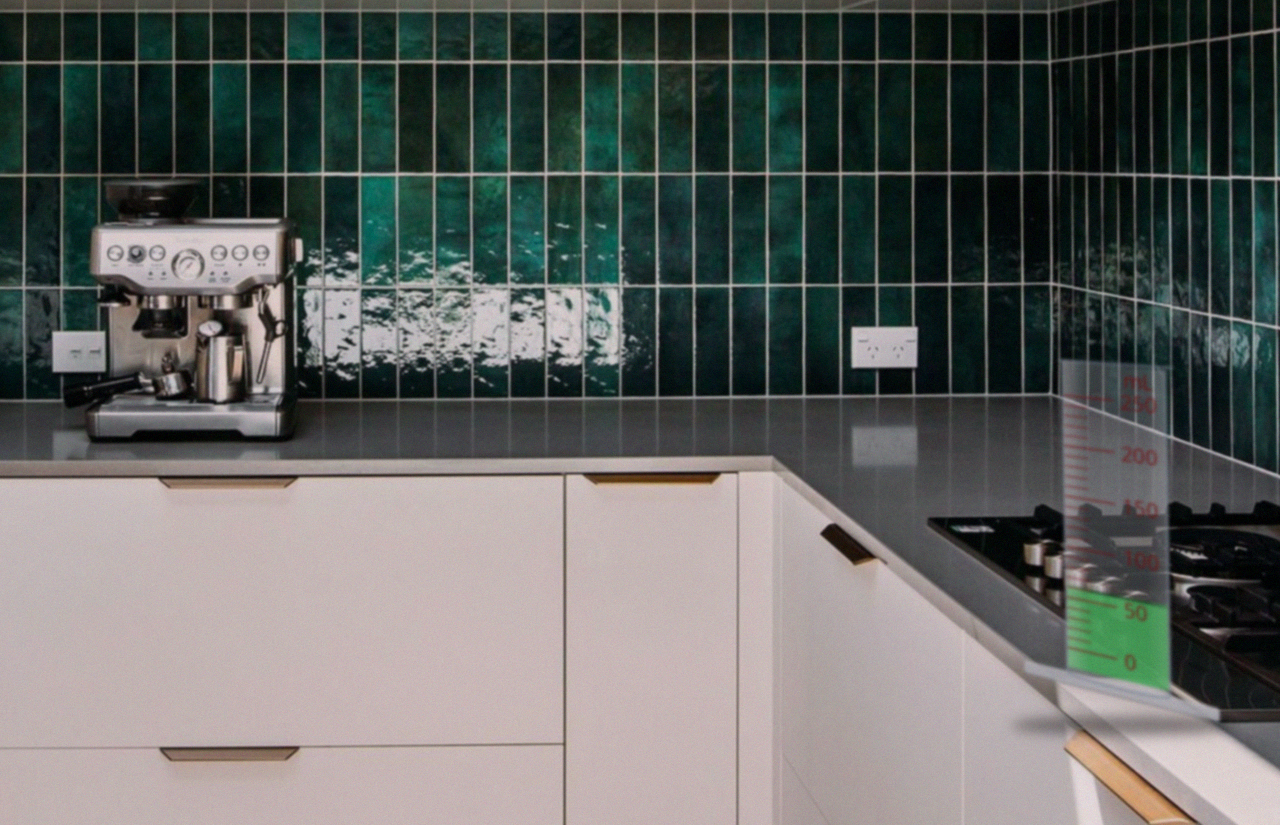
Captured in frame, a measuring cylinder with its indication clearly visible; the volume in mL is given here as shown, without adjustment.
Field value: 60 mL
